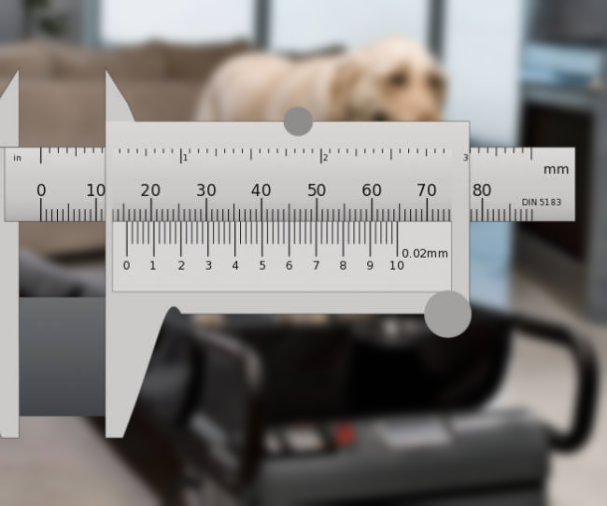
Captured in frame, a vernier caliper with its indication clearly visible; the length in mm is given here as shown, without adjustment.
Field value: 15.6 mm
